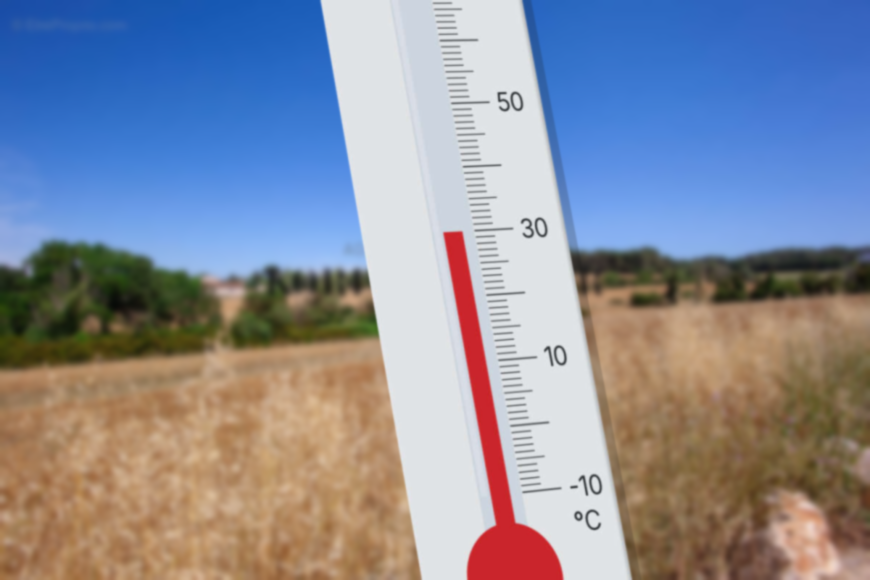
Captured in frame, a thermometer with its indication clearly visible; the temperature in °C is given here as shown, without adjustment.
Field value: 30 °C
